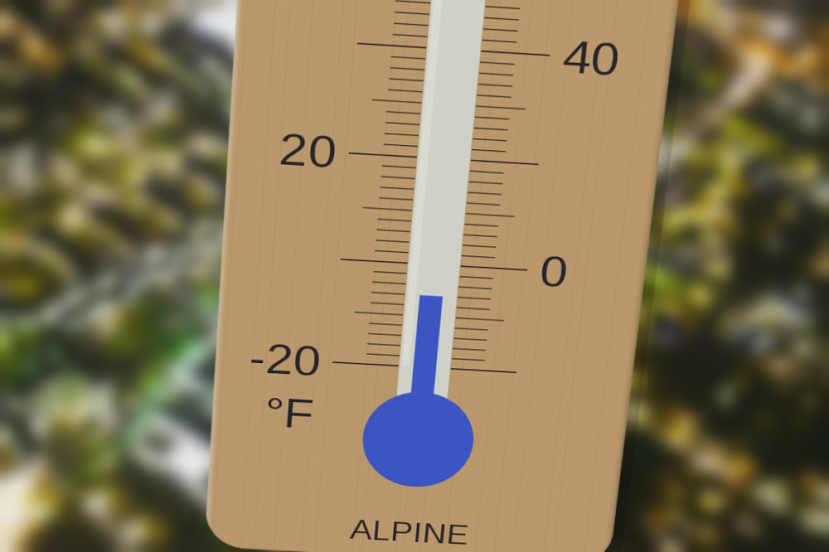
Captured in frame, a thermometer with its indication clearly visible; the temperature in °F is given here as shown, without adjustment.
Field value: -6 °F
